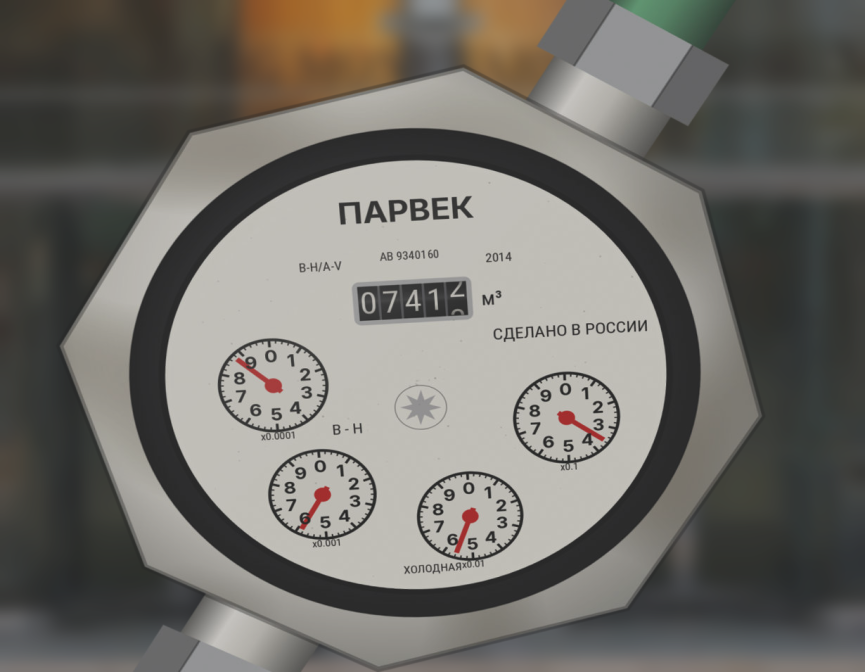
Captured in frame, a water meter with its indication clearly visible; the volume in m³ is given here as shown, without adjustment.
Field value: 7412.3558 m³
